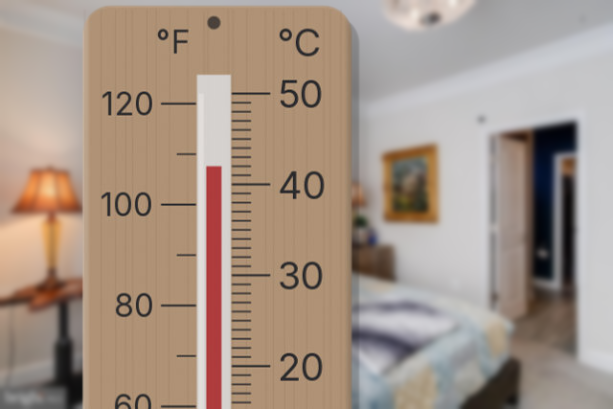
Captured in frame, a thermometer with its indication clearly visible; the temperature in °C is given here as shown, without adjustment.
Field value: 42 °C
